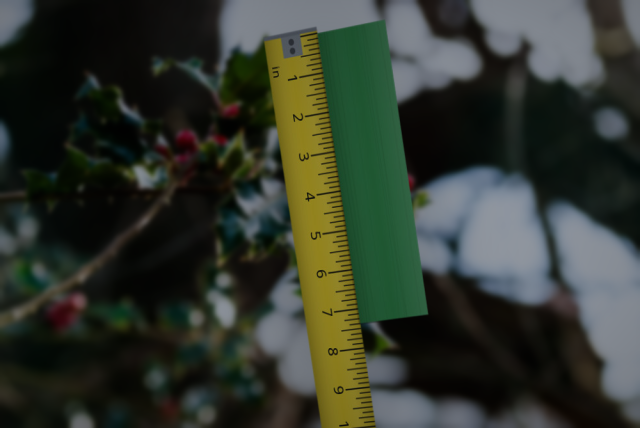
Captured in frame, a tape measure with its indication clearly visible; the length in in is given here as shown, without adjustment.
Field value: 7.375 in
